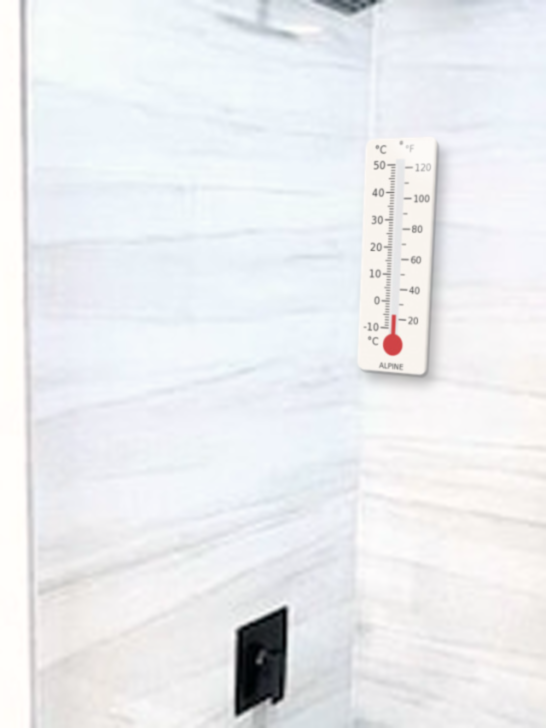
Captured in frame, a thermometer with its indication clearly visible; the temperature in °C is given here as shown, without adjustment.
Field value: -5 °C
